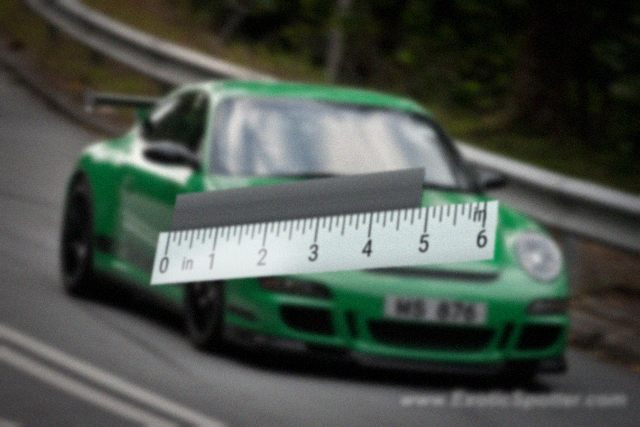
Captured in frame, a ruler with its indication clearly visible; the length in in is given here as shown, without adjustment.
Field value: 4.875 in
